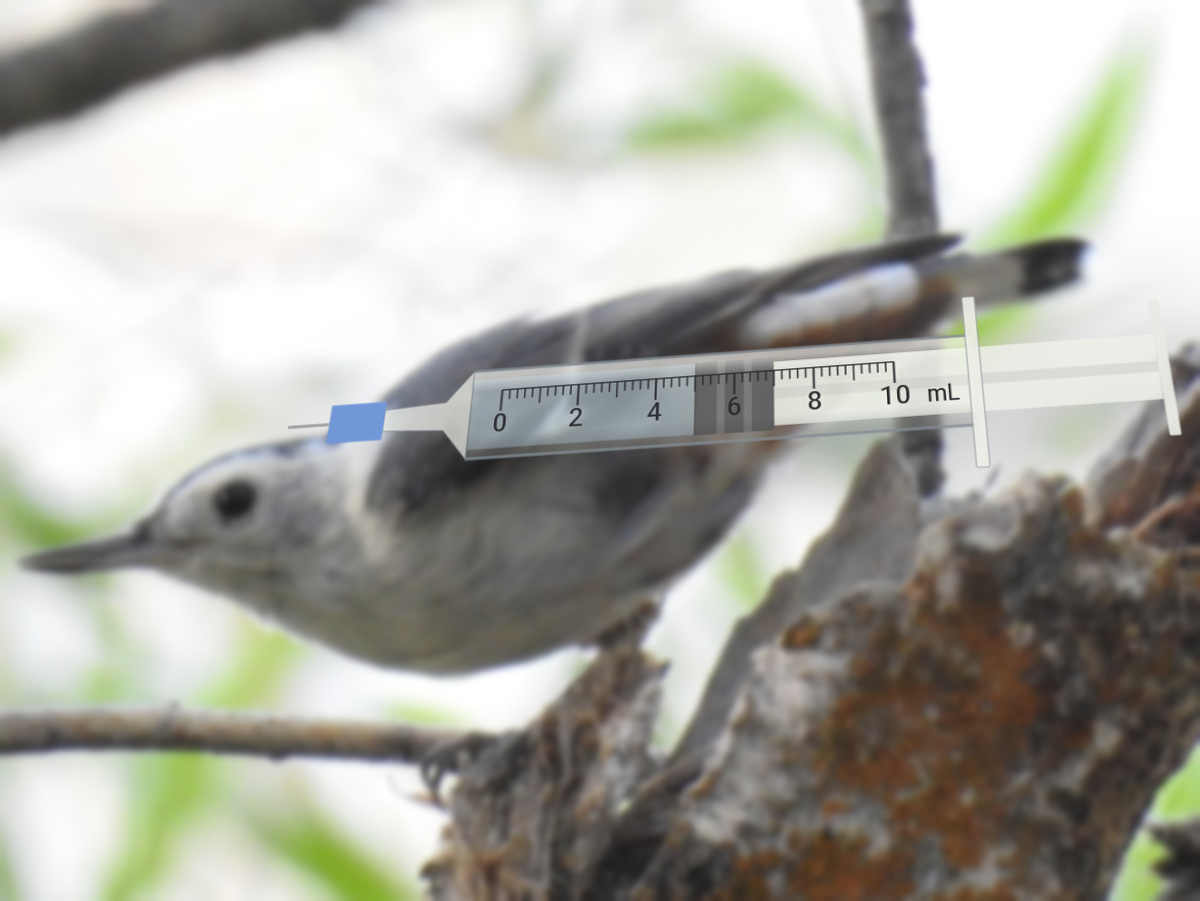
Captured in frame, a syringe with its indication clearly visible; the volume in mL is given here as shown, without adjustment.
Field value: 5 mL
